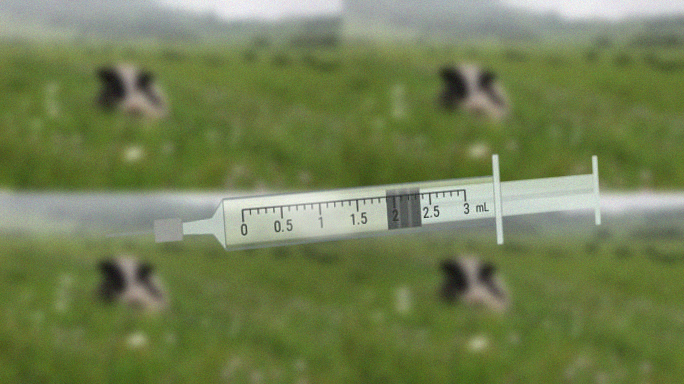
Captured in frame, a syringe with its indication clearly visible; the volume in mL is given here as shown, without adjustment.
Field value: 1.9 mL
